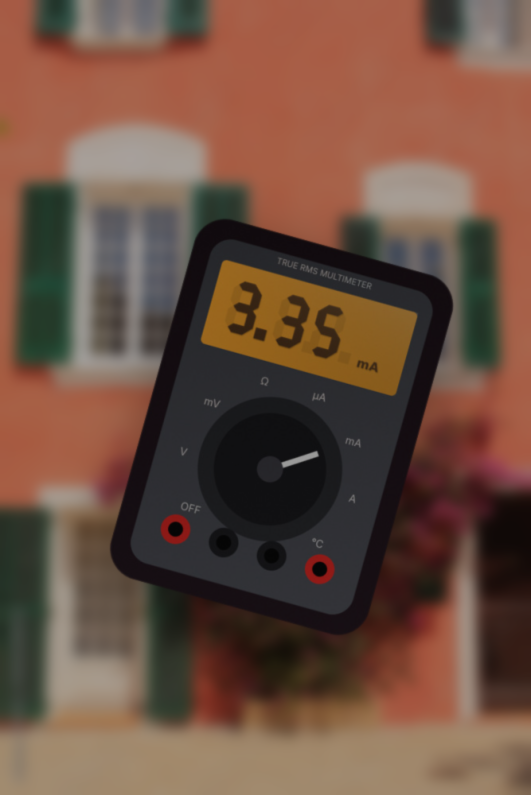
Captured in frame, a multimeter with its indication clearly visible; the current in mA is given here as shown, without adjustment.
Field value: 3.35 mA
